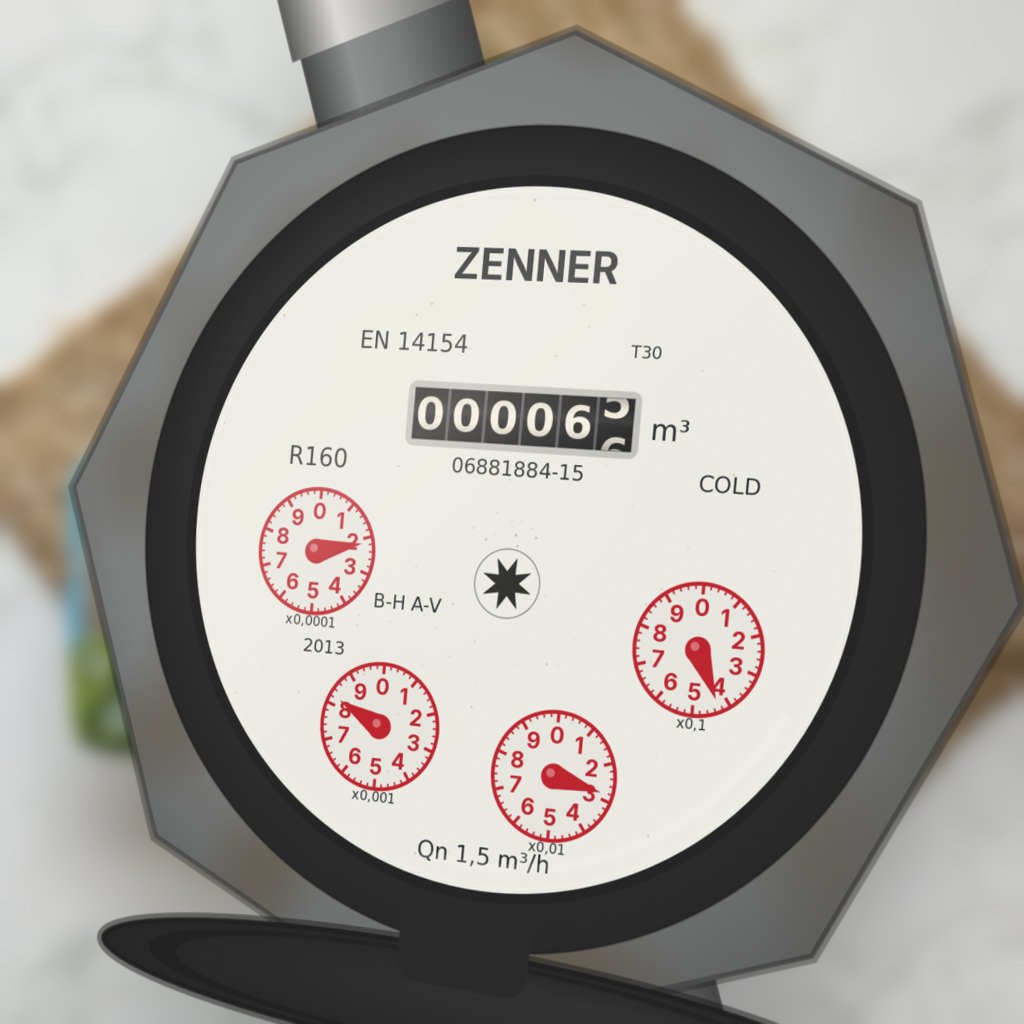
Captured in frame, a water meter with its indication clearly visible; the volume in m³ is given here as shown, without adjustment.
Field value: 65.4282 m³
